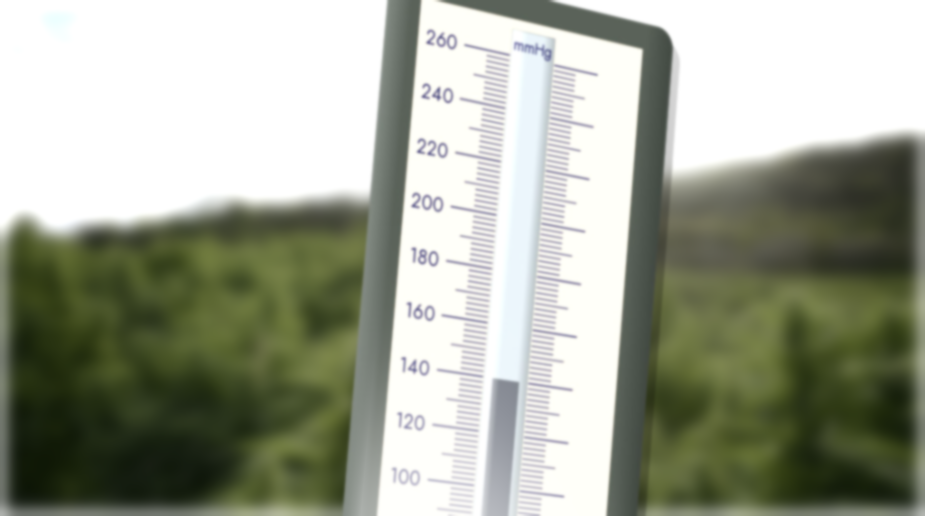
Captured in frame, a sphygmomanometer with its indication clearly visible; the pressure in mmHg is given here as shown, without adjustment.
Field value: 140 mmHg
